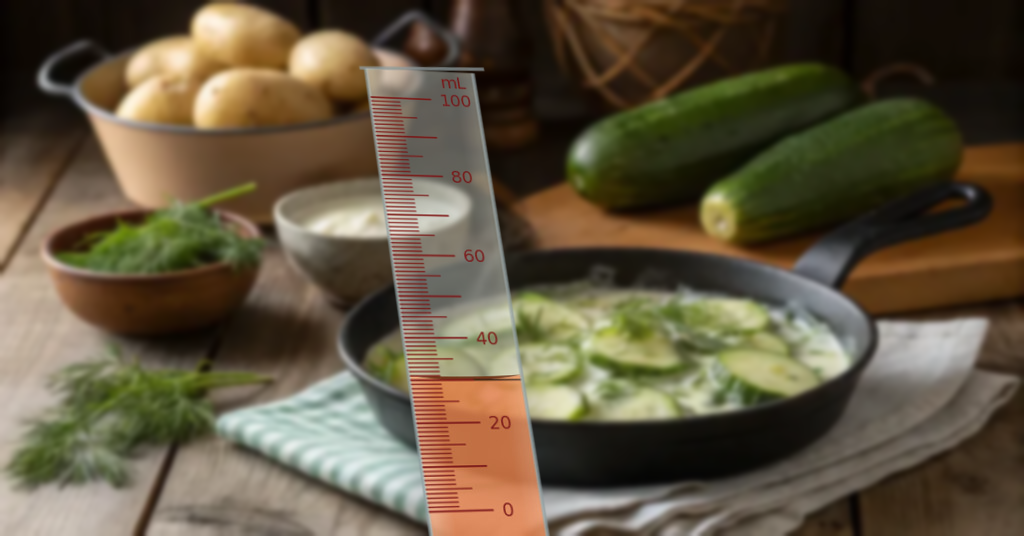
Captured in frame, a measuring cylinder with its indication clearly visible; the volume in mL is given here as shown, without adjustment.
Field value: 30 mL
